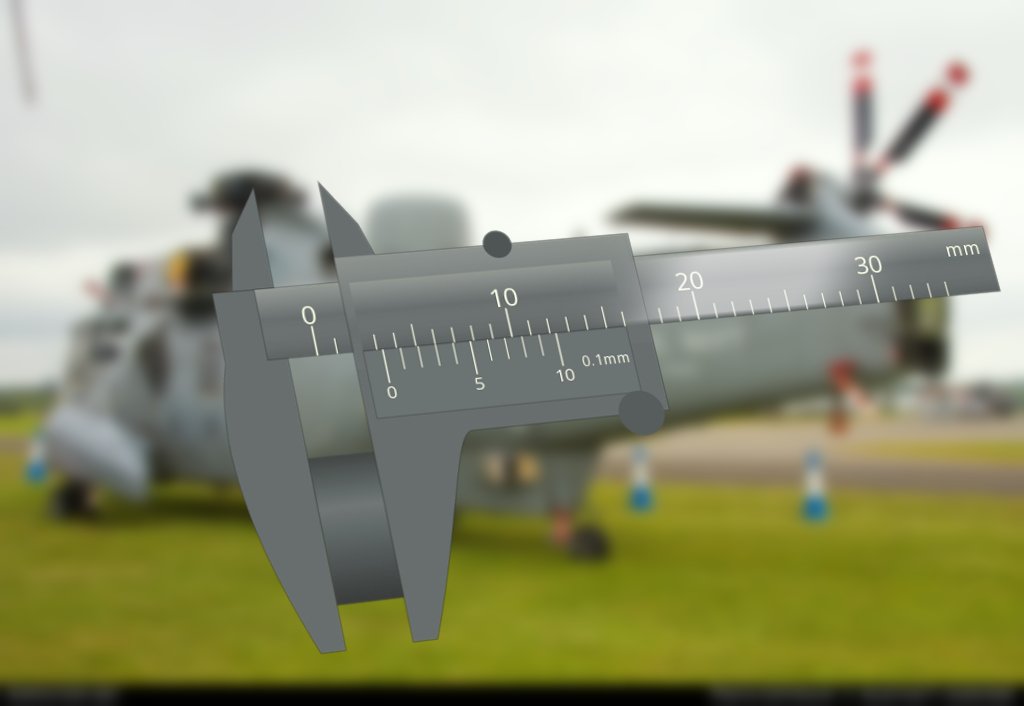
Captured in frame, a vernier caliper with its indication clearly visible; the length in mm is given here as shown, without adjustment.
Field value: 3.3 mm
